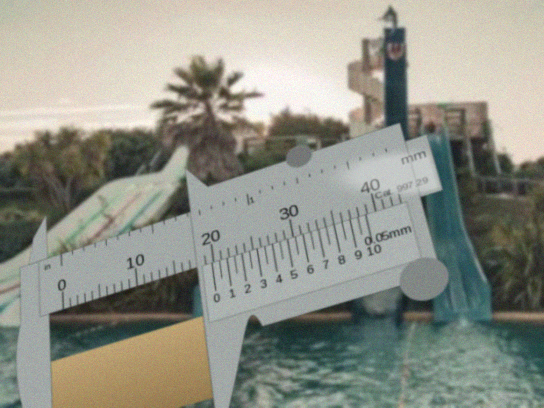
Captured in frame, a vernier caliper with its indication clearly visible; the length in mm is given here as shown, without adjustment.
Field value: 19.8 mm
